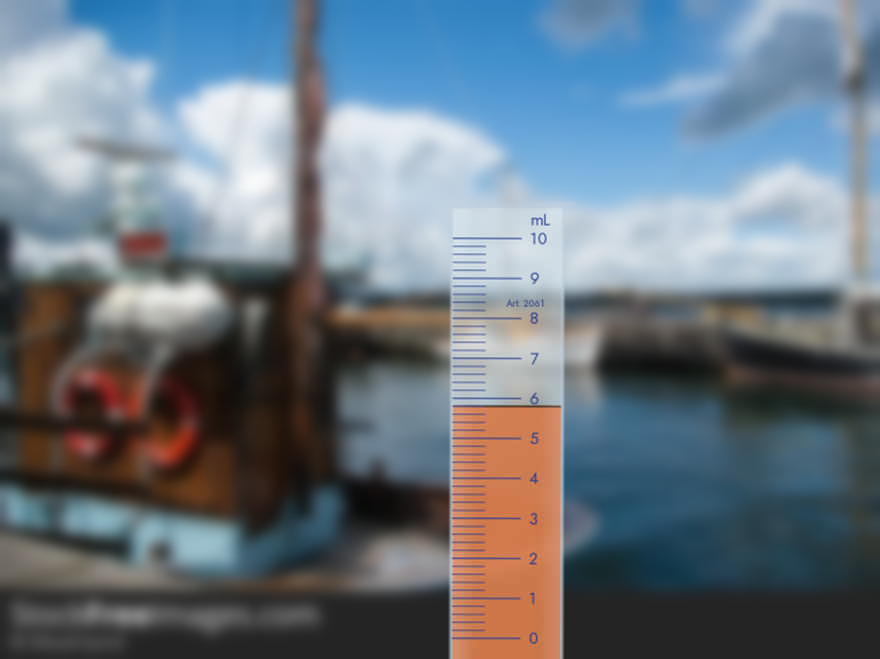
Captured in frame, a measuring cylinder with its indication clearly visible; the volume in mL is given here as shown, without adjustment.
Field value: 5.8 mL
